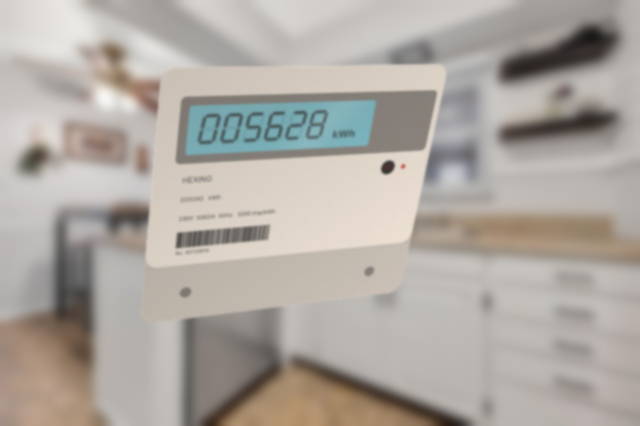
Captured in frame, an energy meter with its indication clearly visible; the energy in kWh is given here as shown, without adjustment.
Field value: 5628 kWh
